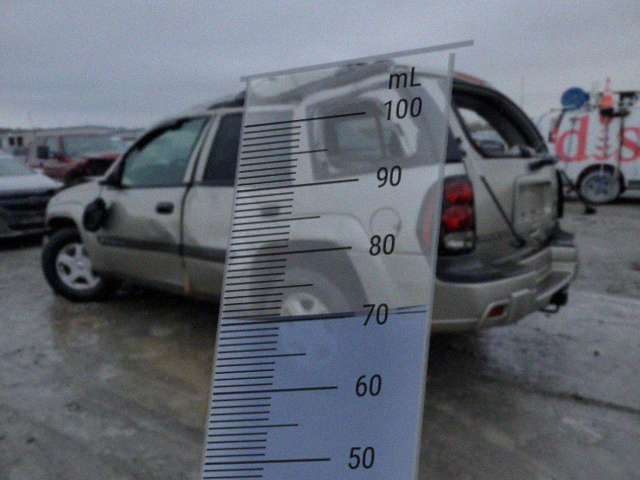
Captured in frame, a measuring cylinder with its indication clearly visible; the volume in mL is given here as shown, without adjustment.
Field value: 70 mL
